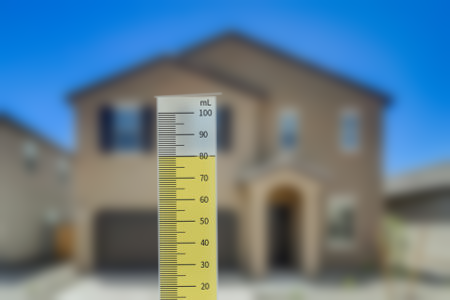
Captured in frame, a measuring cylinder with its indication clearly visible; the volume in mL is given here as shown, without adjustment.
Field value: 80 mL
